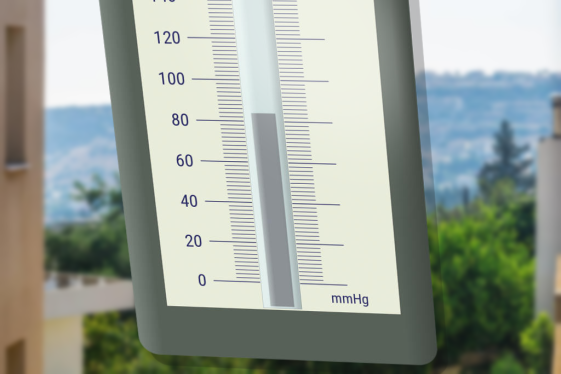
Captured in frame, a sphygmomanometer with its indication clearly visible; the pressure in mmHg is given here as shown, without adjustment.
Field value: 84 mmHg
